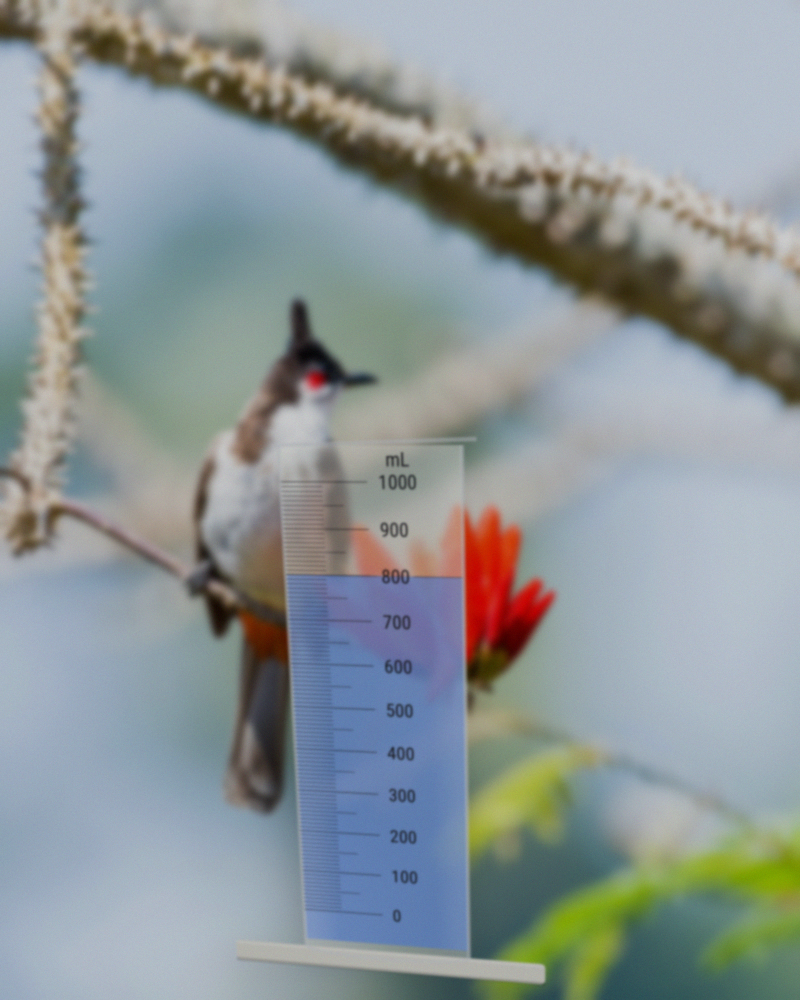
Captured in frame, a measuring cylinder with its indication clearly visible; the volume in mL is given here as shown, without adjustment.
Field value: 800 mL
